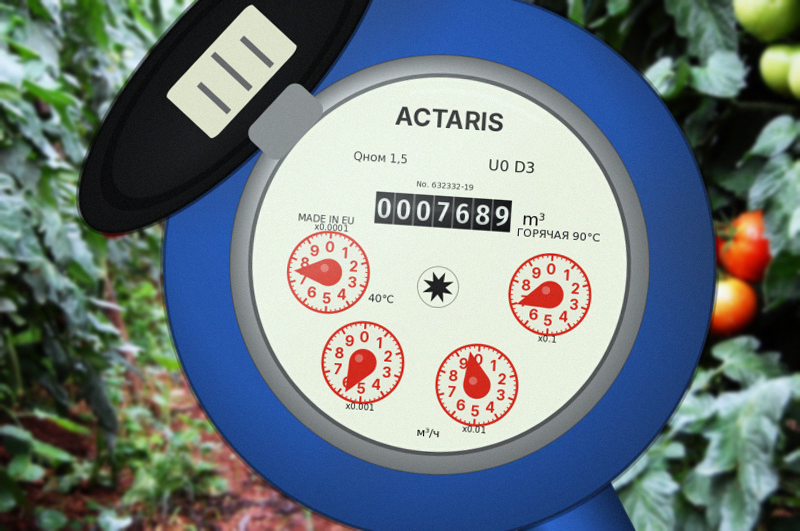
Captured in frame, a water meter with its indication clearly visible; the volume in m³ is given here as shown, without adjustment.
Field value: 7689.6957 m³
